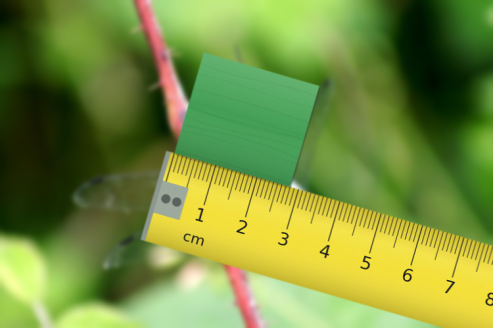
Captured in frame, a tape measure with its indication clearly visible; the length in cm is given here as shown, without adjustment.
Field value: 2.8 cm
